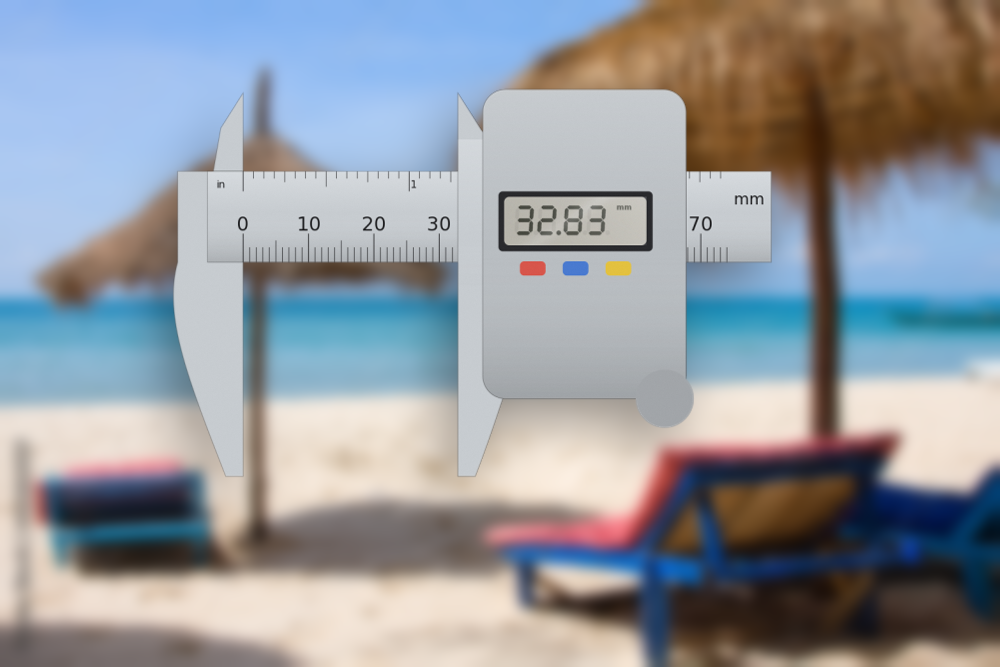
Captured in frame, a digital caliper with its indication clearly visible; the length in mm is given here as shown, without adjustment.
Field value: 32.83 mm
